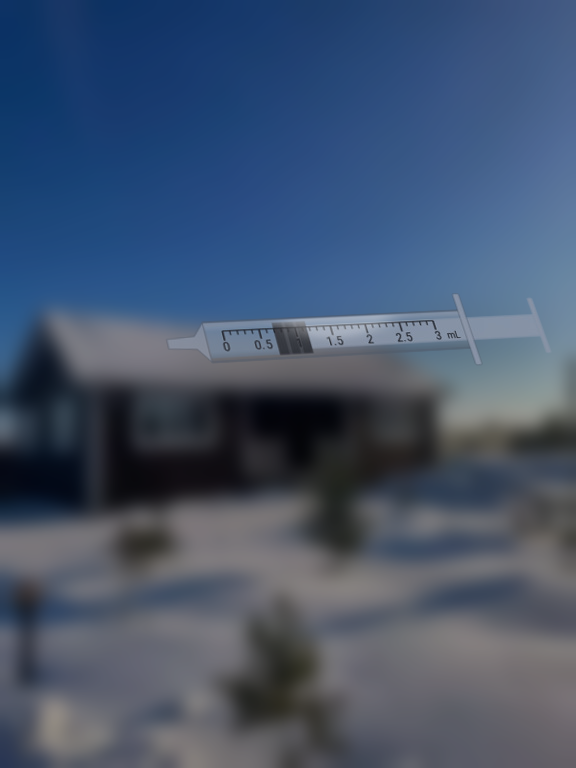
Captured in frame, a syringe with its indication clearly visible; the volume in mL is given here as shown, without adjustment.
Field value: 0.7 mL
